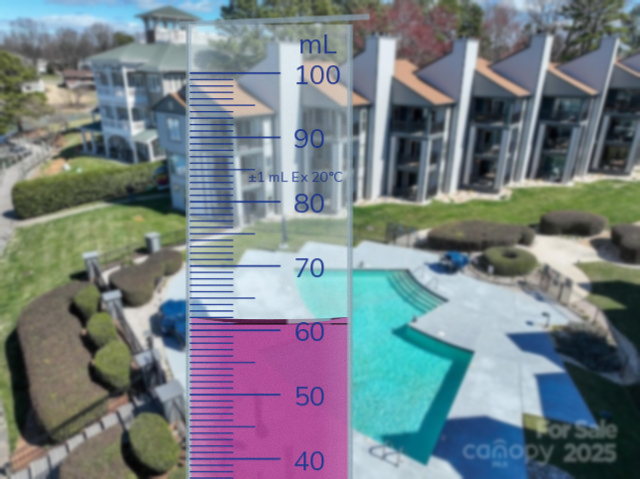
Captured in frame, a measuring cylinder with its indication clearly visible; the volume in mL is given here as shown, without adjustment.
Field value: 61 mL
